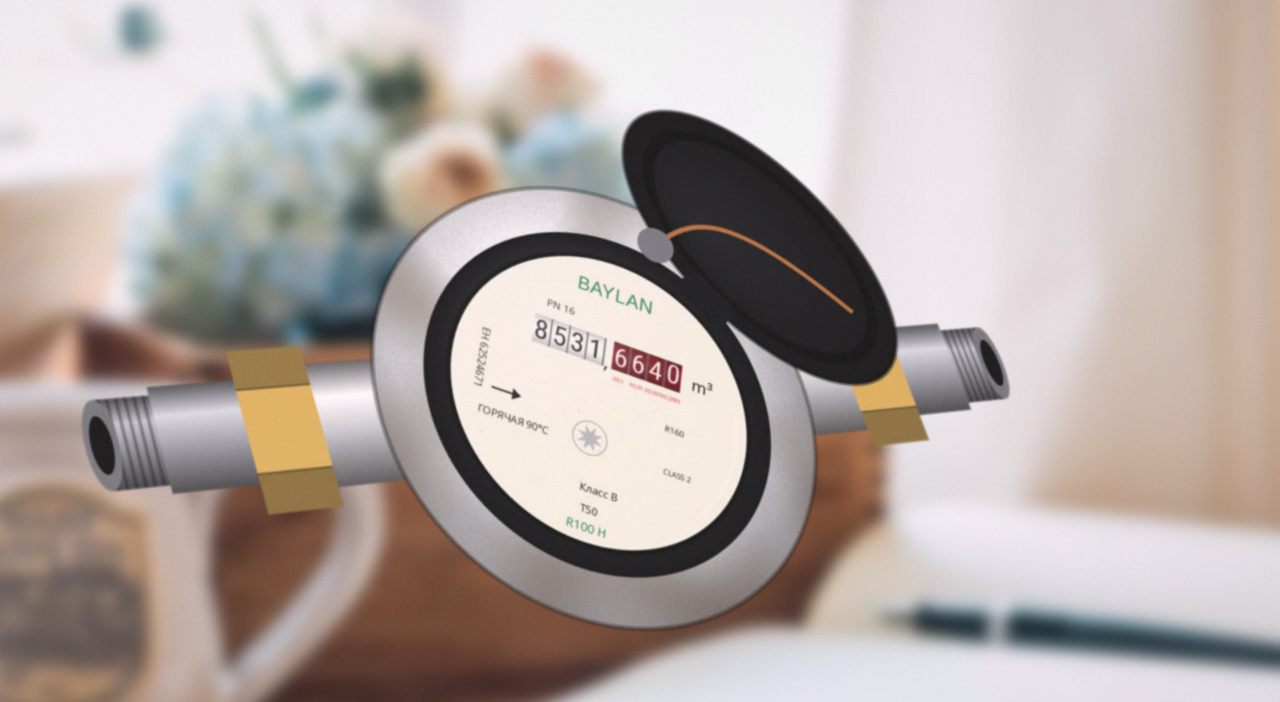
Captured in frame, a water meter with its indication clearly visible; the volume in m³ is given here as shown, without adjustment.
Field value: 8531.6640 m³
